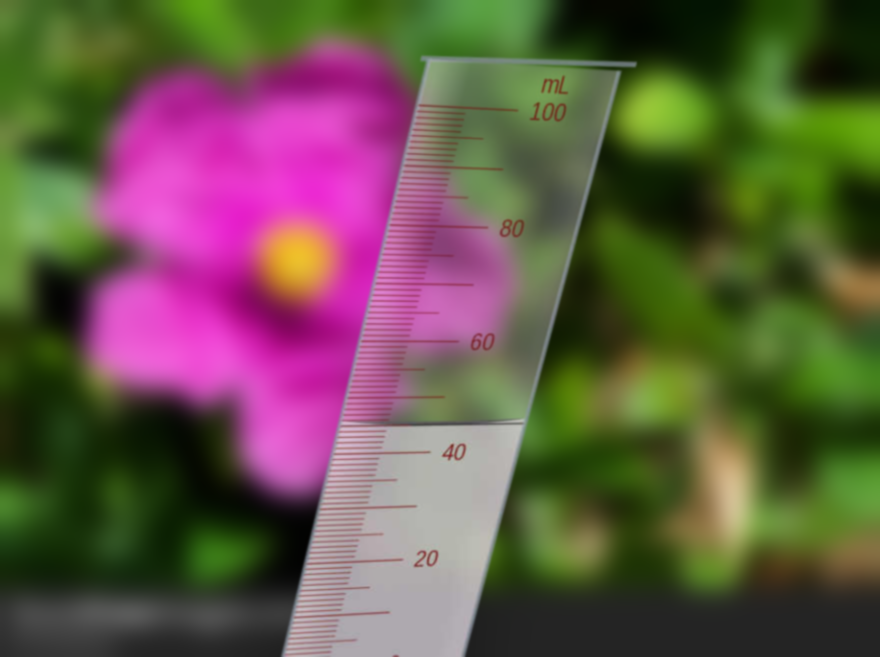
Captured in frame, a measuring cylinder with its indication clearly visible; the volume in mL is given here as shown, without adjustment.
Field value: 45 mL
